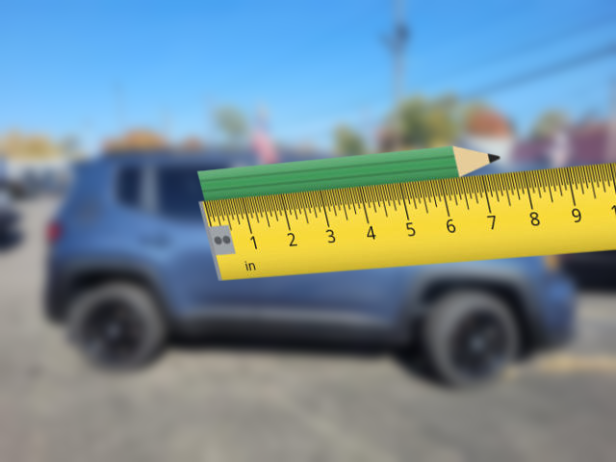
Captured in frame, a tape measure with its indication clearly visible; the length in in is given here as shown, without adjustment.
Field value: 7.5 in
